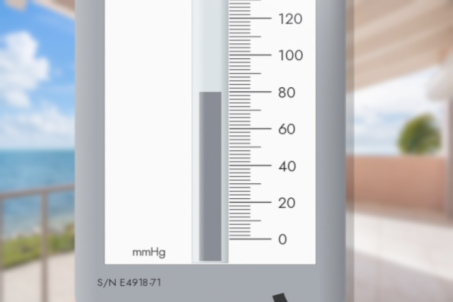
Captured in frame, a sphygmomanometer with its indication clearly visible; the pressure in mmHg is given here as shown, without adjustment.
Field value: 80 mmHg
